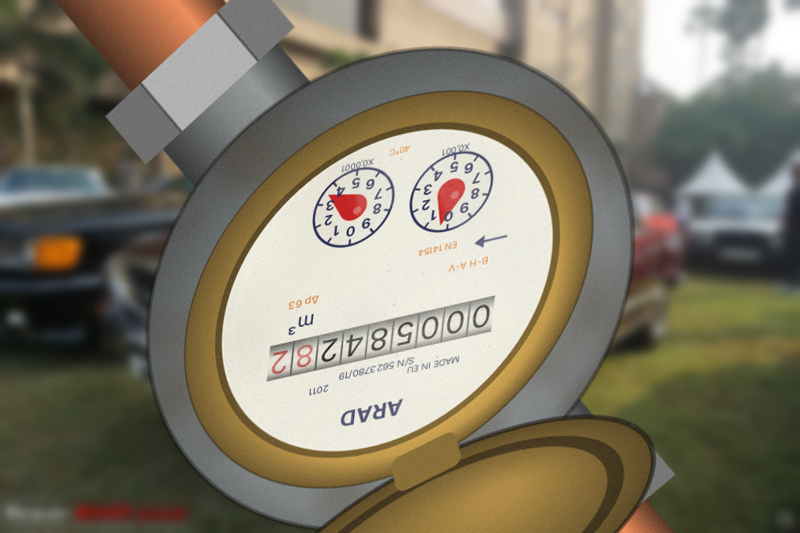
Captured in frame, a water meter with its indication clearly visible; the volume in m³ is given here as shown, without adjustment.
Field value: 5842.8203 m³
